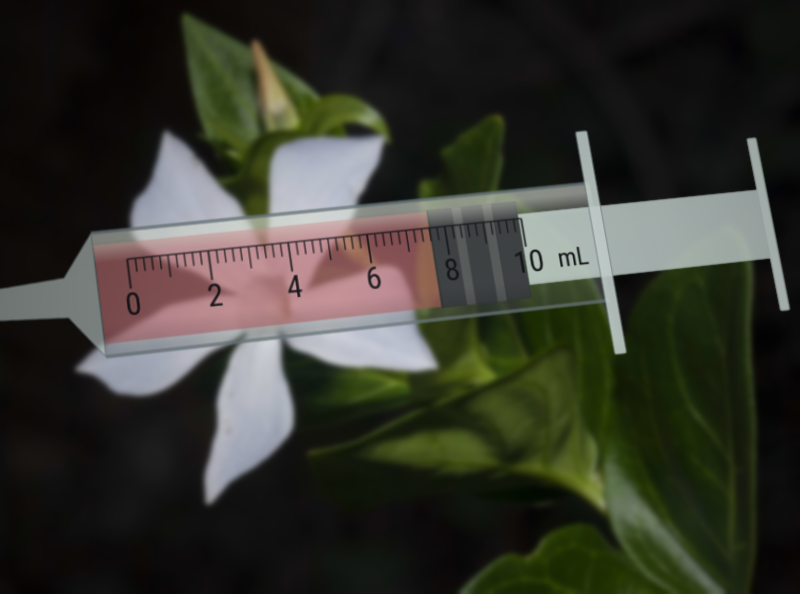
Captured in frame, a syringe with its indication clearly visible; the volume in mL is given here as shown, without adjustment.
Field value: 7.6 mL
